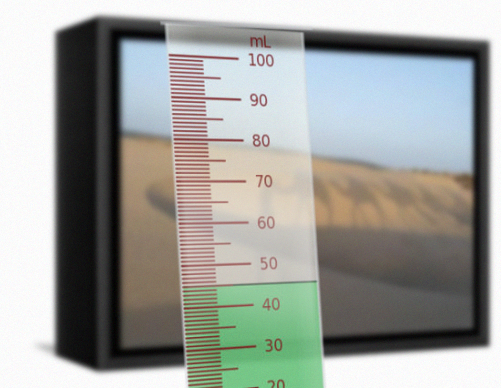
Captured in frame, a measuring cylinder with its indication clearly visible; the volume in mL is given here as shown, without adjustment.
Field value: 45 mL
